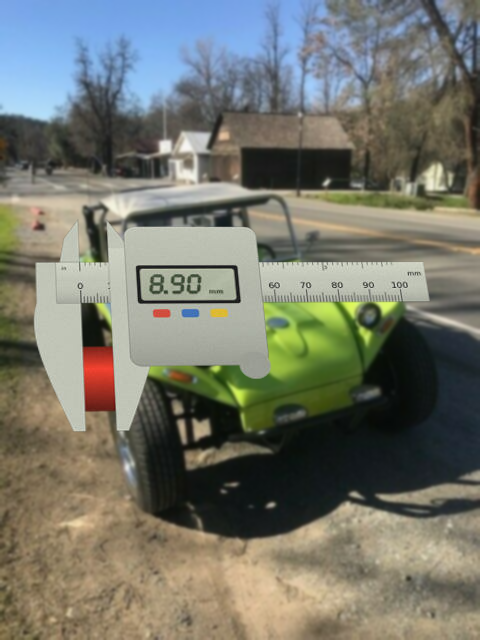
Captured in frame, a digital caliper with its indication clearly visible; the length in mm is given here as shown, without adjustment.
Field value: 8.90 mm
